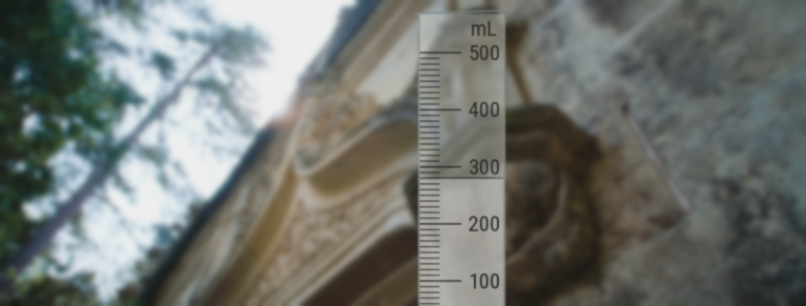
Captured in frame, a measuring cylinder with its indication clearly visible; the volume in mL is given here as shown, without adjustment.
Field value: 280 mL
